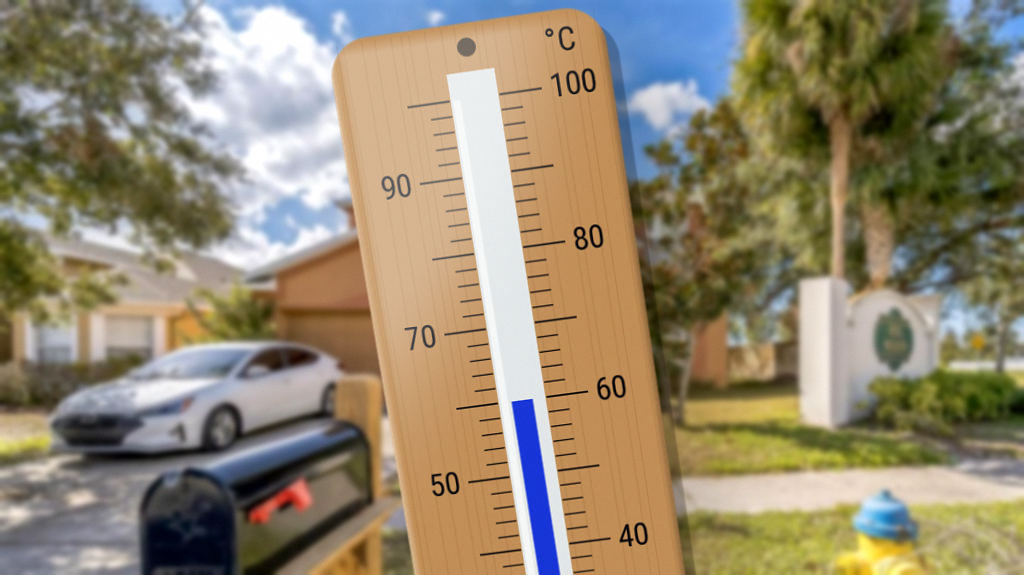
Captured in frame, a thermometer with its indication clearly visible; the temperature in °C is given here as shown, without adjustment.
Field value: 60 °C
